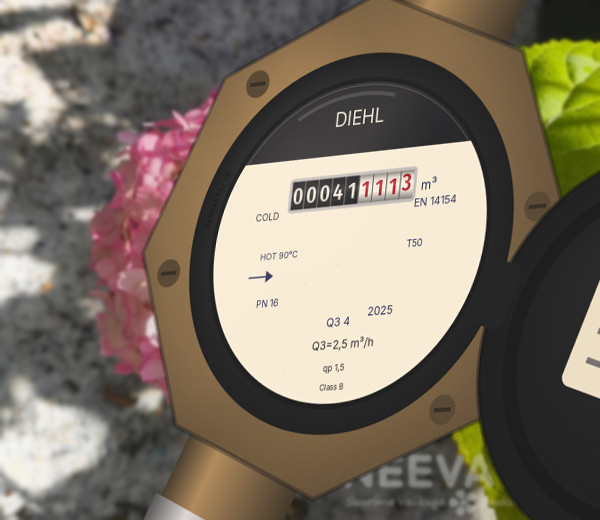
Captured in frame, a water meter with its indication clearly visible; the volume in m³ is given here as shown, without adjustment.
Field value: 41.1113 m³
